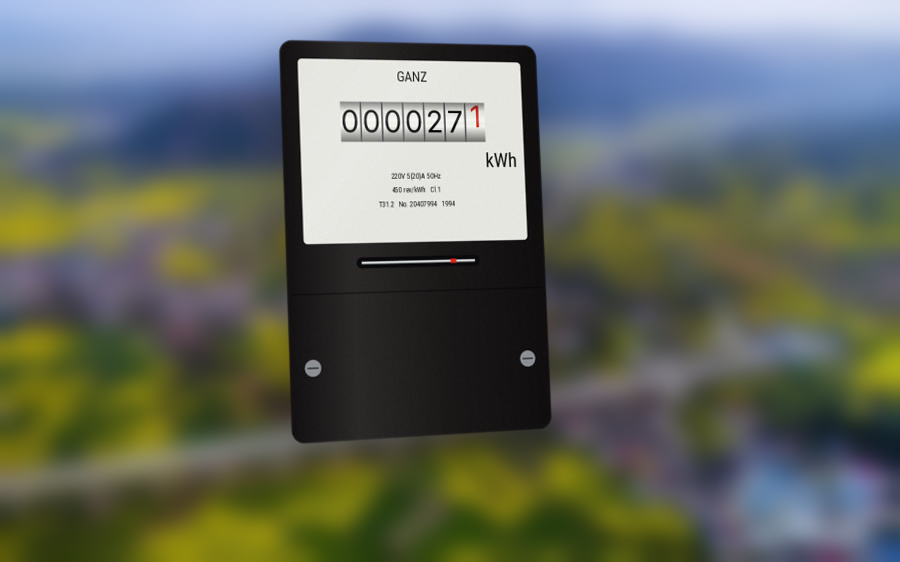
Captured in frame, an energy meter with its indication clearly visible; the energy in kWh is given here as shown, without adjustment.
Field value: 27.1 kWh
